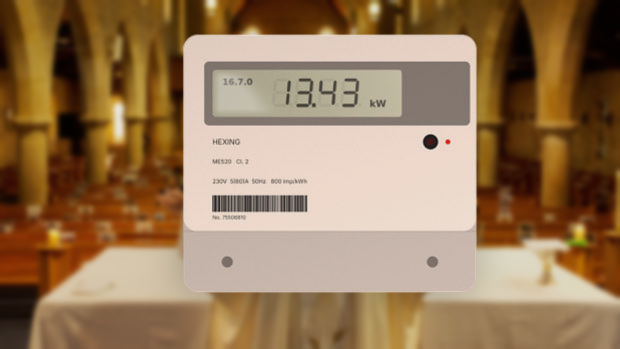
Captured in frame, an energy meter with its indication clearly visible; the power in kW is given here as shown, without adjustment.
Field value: 13.43 kW
